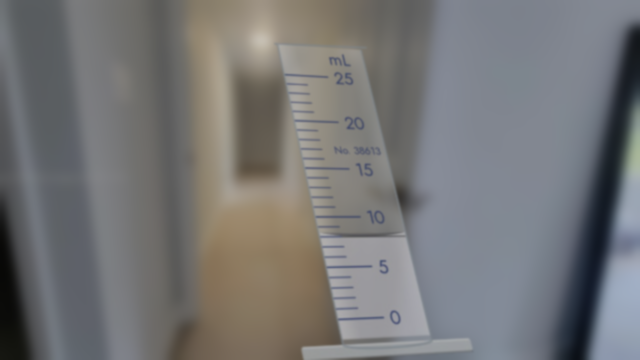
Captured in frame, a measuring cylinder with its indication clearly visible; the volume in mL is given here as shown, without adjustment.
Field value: 8 mL
